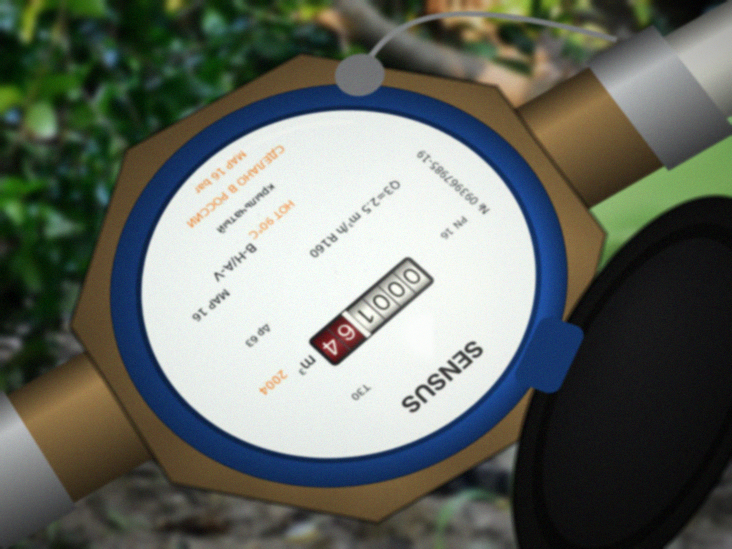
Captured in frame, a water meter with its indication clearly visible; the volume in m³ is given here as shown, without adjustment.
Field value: 1.64 m³
